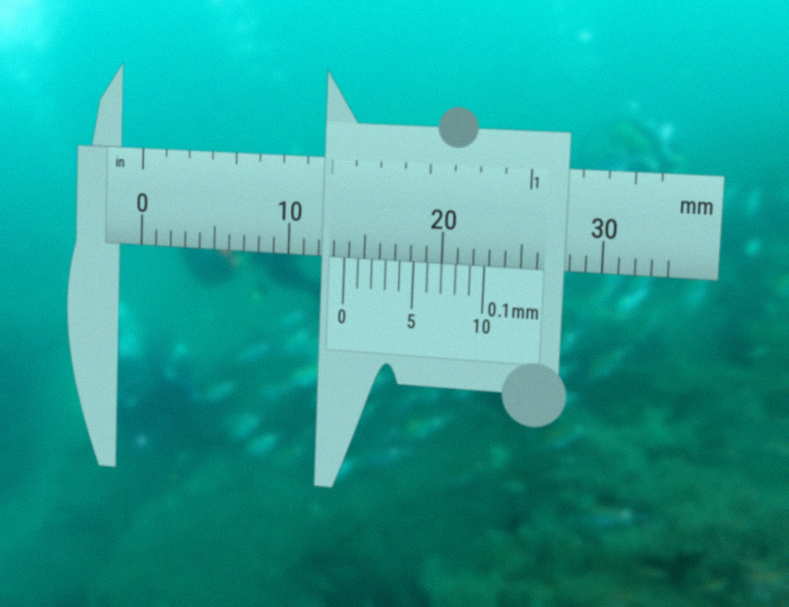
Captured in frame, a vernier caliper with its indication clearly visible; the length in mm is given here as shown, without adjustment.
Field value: 13.7 mm
